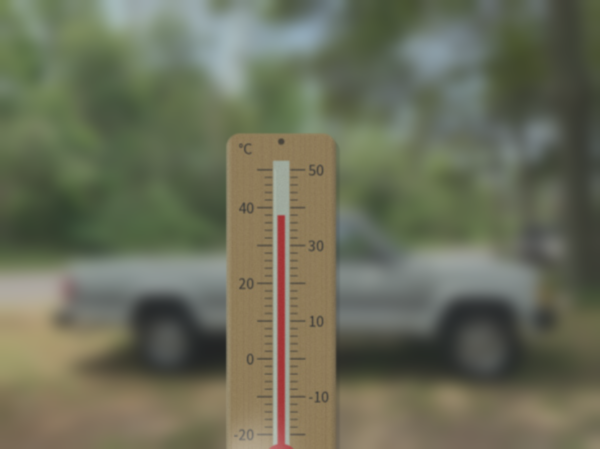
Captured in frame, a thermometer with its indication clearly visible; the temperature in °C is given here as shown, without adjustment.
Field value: 38 °C
